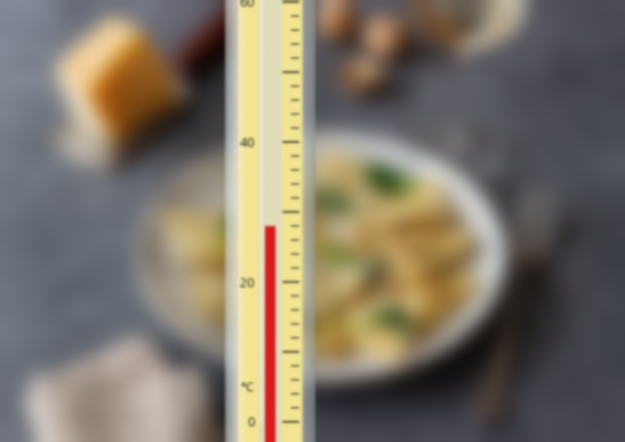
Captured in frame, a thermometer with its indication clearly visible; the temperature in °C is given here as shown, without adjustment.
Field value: 28 °C
